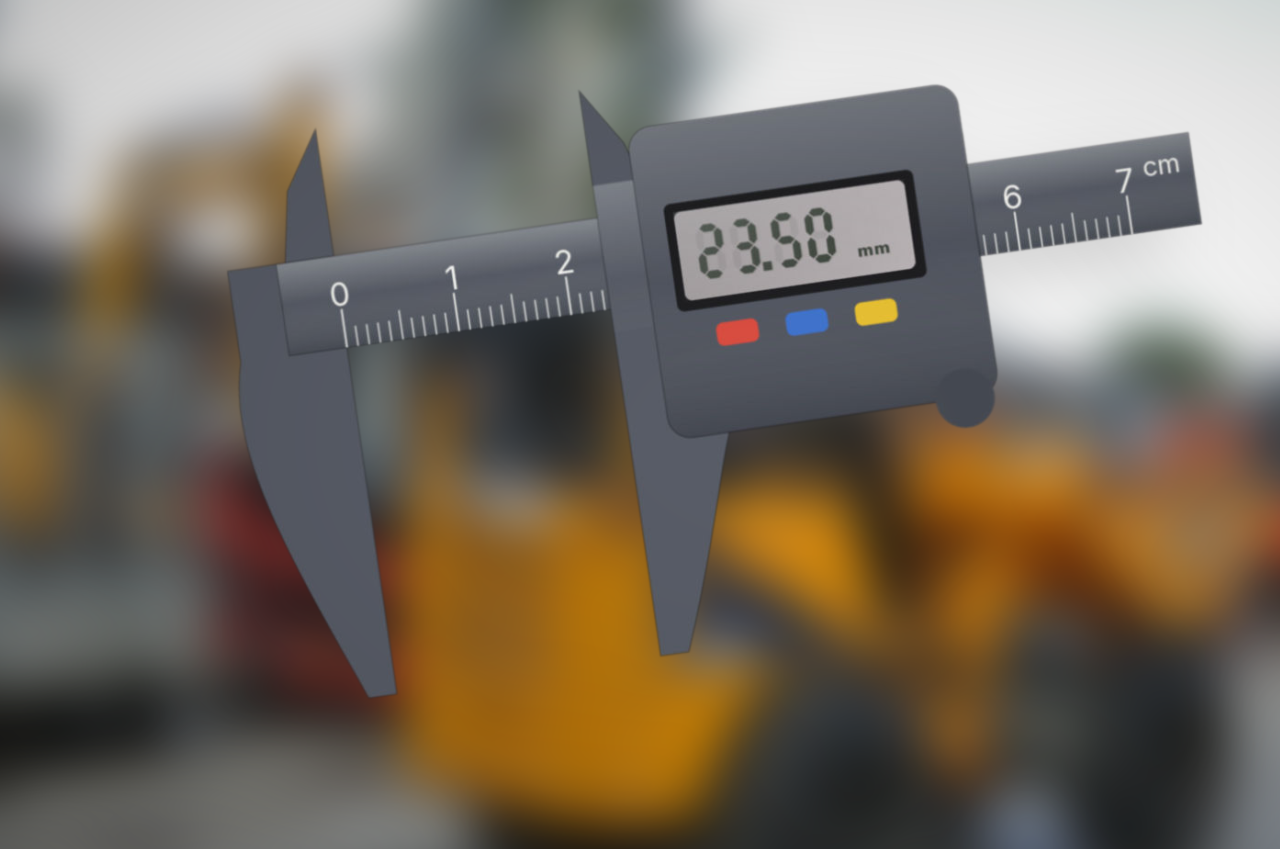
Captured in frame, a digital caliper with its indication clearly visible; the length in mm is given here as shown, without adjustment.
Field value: 23.50 mm
